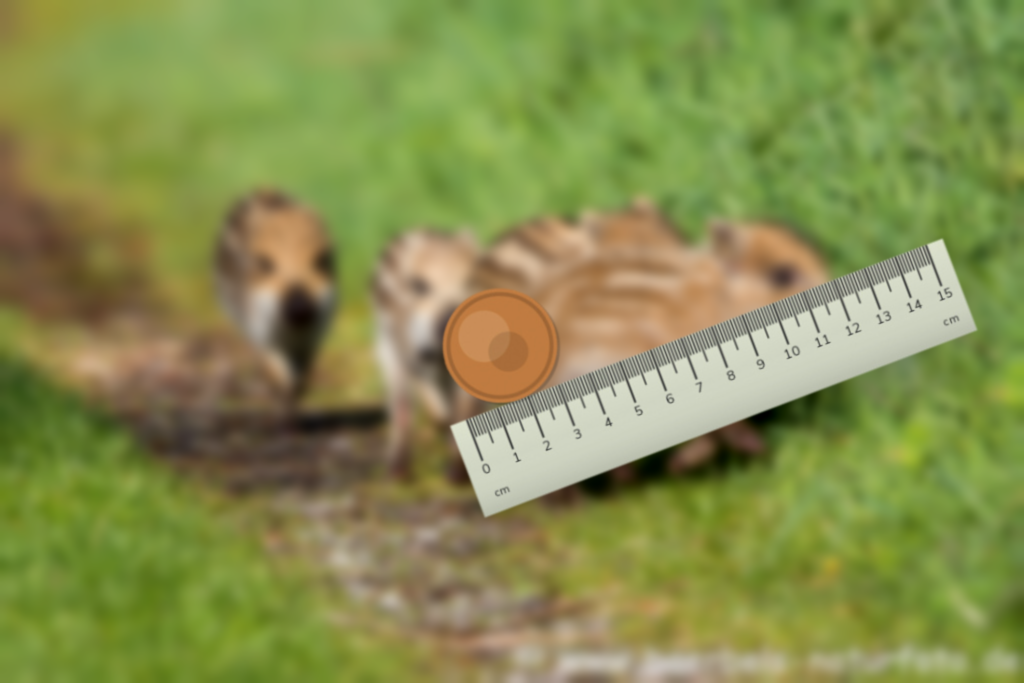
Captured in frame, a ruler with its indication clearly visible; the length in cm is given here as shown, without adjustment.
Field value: 3.5 cm
